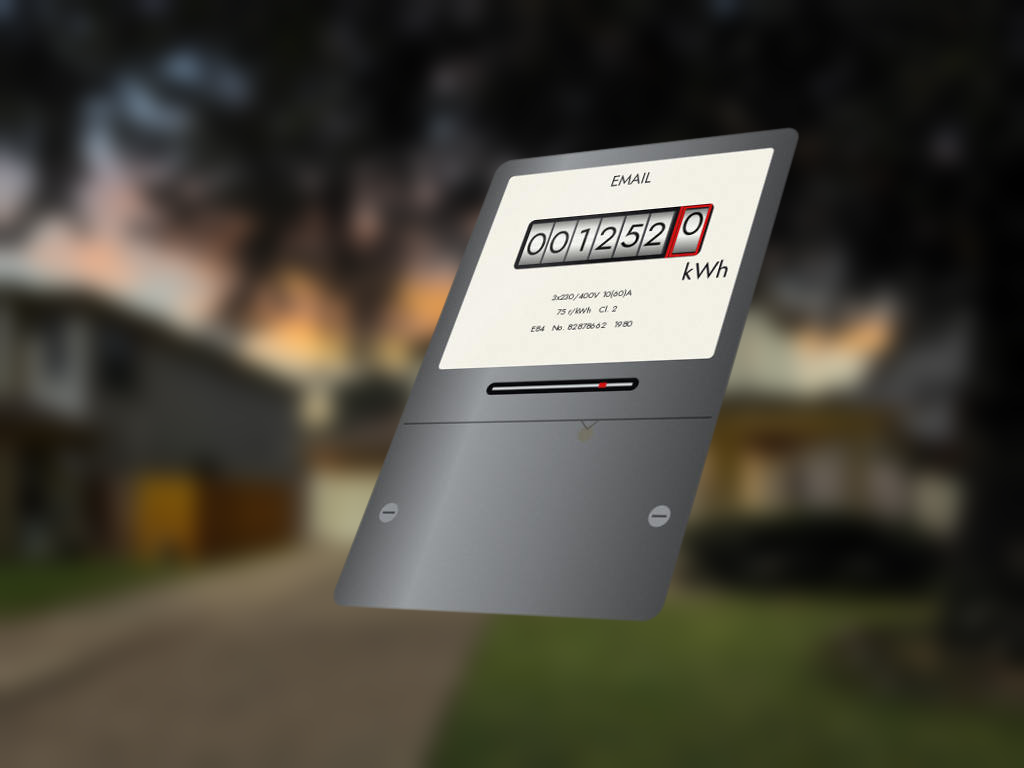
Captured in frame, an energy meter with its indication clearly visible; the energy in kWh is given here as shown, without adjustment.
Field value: 1252.0 kWh
